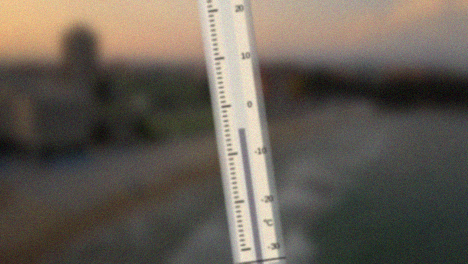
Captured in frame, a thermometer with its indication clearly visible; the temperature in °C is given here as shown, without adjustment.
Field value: -5 °C
